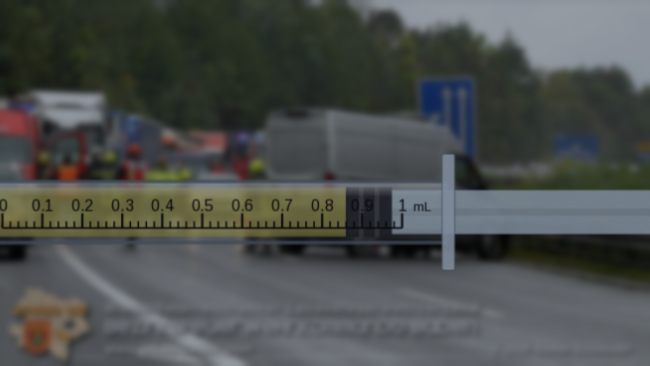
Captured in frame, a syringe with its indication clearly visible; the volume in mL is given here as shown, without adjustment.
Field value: 0.86 mL
